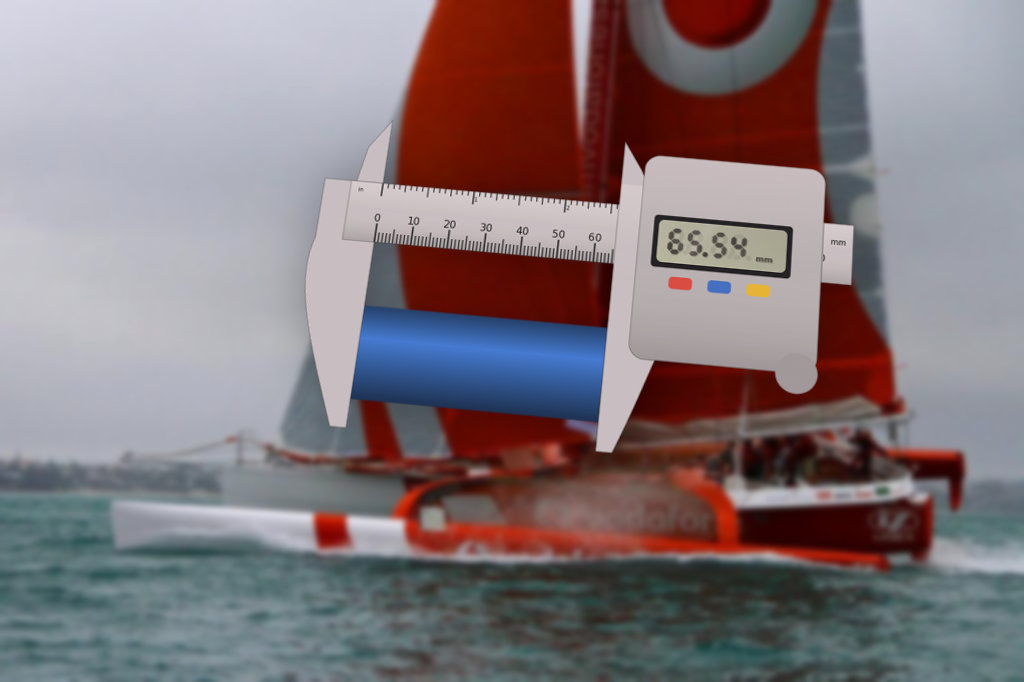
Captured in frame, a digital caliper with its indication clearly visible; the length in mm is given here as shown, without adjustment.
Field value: 65.54 mm
